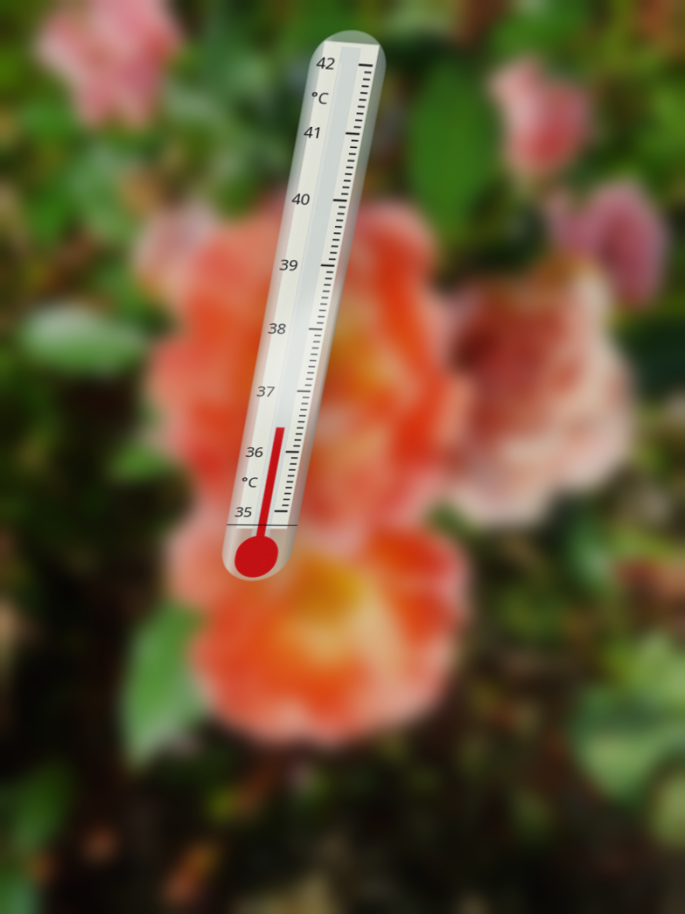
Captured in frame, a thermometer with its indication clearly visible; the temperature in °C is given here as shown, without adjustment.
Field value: 36.4 °C
